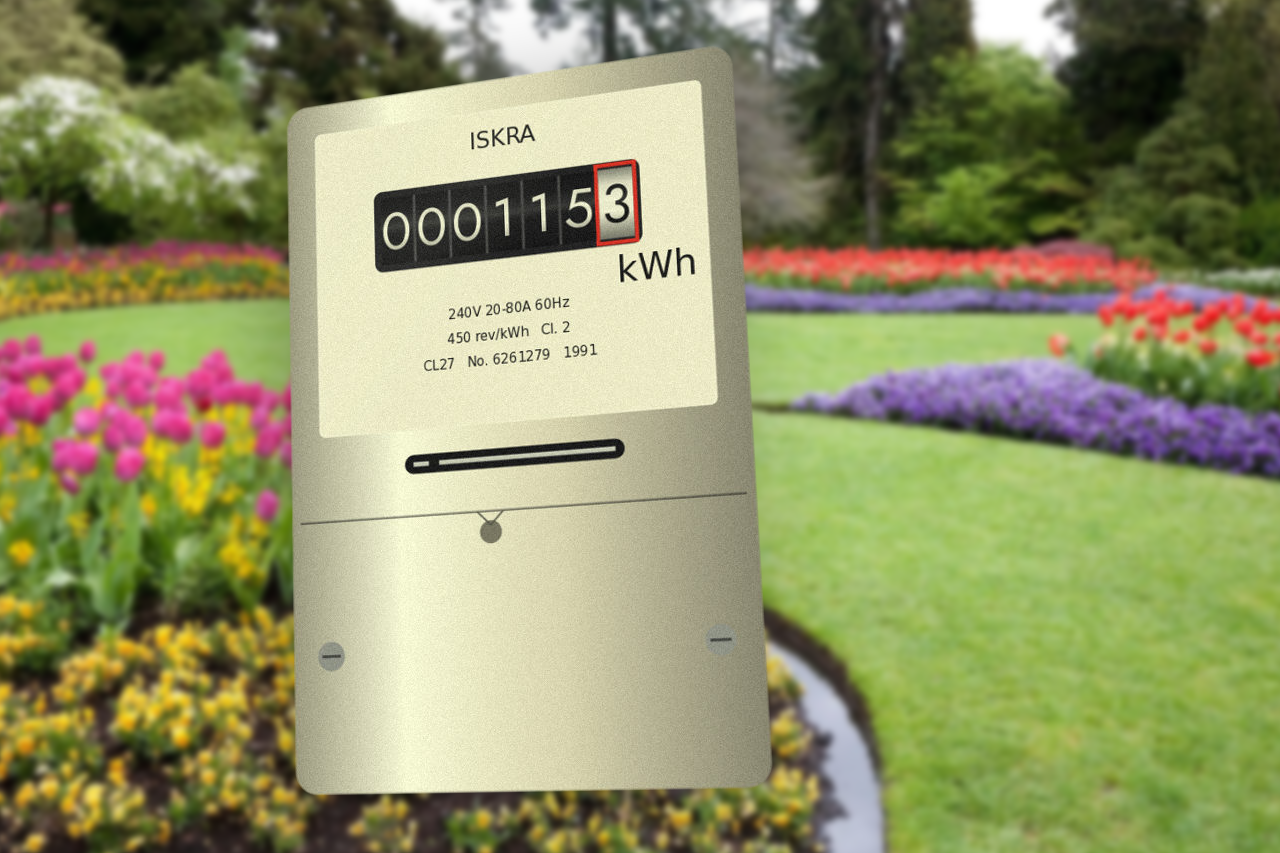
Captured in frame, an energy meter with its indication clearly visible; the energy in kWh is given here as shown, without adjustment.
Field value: 115.3 kWh
